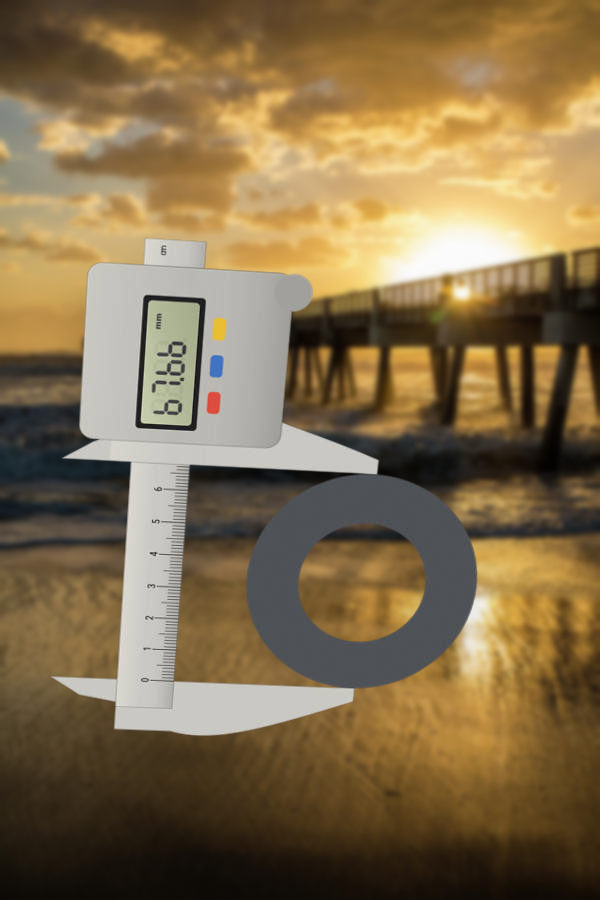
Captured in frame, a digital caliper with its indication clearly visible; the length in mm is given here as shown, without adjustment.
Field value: 67.66 mm
